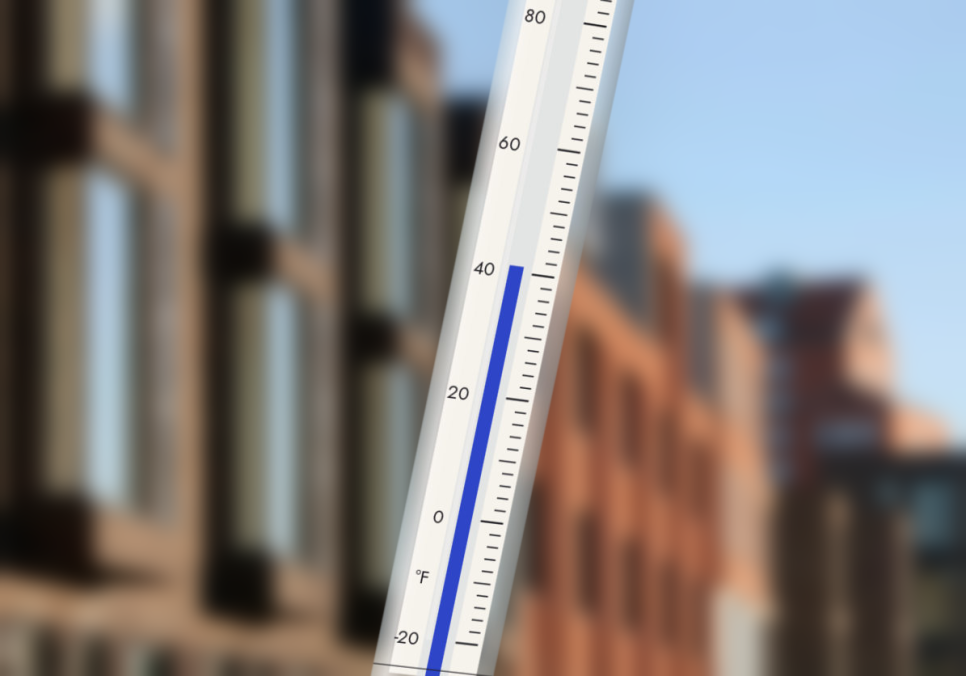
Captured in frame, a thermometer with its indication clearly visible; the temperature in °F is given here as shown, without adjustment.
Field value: 41 °F
